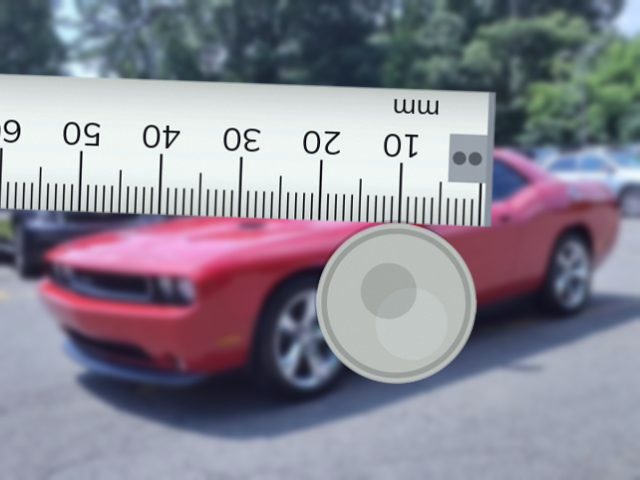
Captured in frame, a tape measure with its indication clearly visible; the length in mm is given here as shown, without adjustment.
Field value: 20 mm
